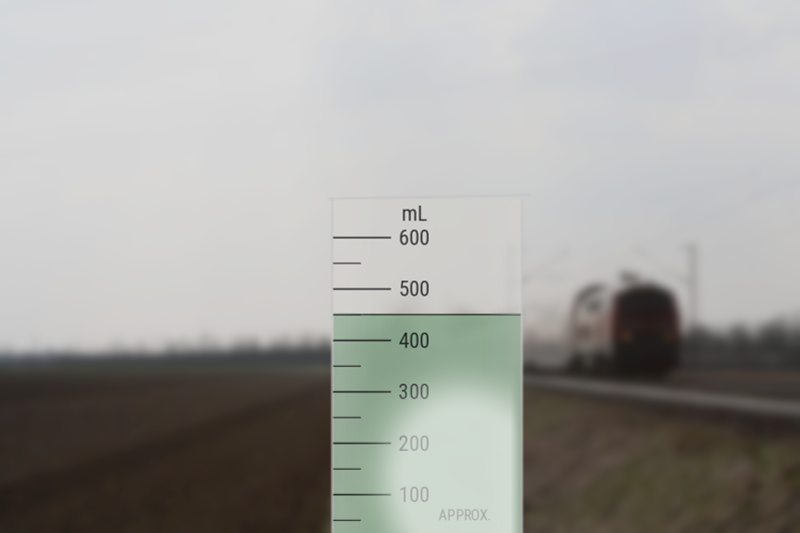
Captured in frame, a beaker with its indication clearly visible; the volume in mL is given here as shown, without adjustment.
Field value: 450 mL
